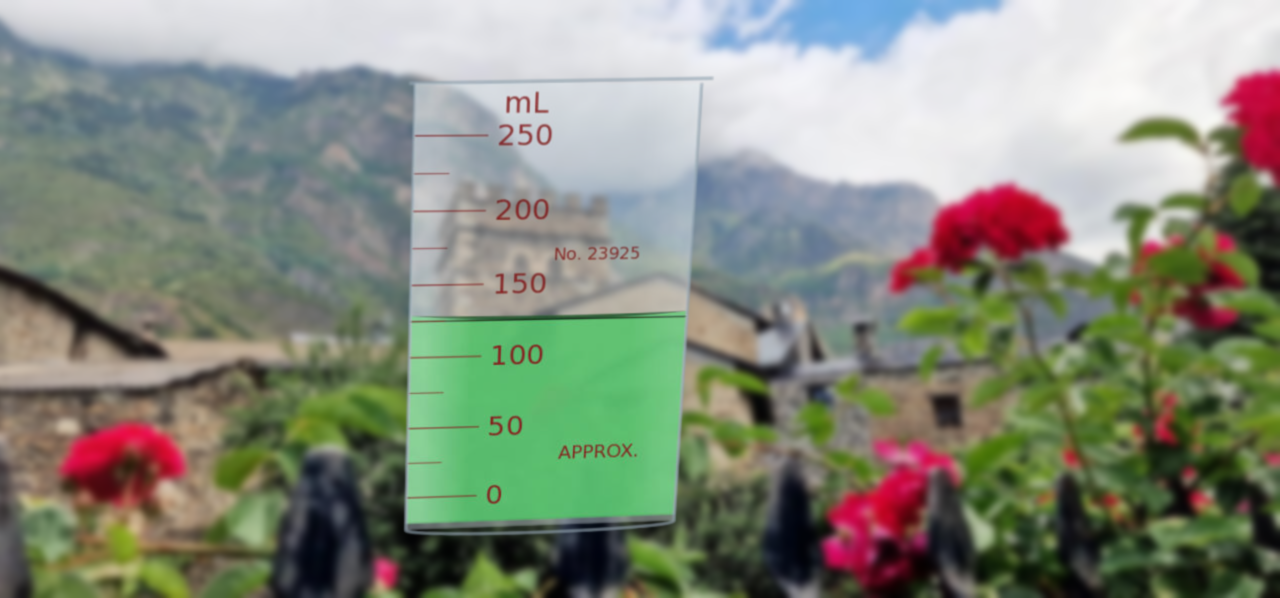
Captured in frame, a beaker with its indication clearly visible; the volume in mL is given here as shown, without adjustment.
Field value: 125 mL
